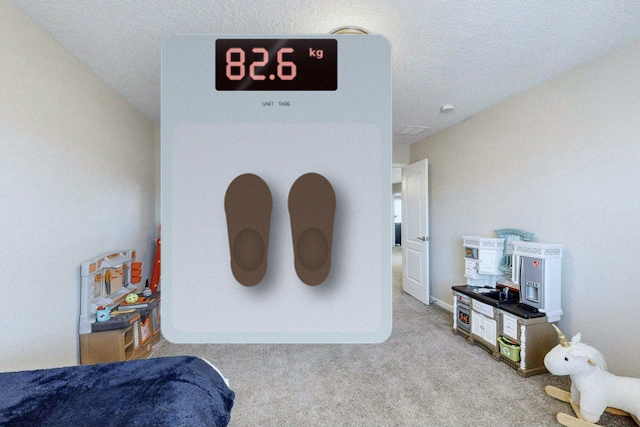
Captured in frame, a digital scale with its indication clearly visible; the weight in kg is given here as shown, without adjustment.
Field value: 82.6 kg
